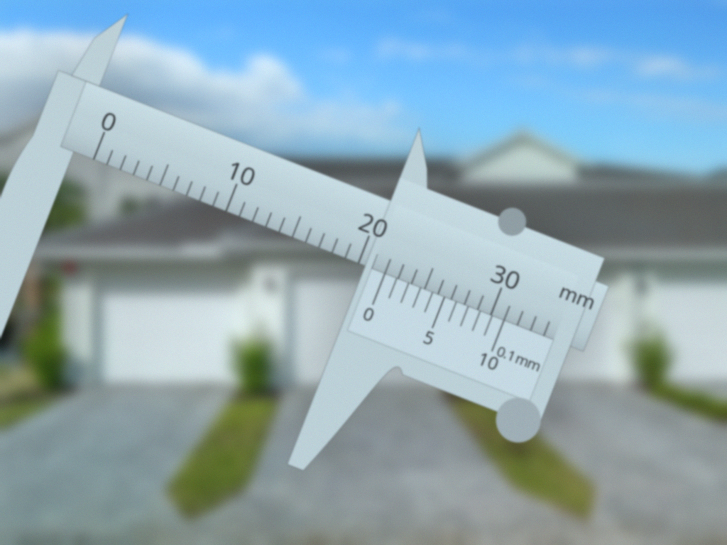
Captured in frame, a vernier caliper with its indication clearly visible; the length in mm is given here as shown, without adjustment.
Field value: 22.0 mm
